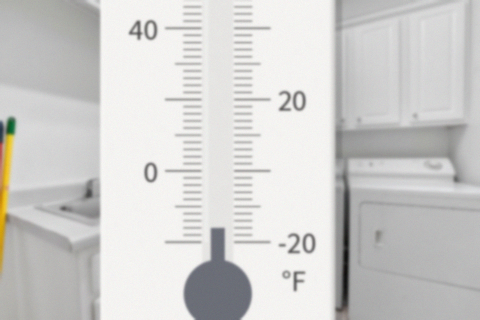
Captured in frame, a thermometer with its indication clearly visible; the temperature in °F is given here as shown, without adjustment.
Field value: -16 °F
